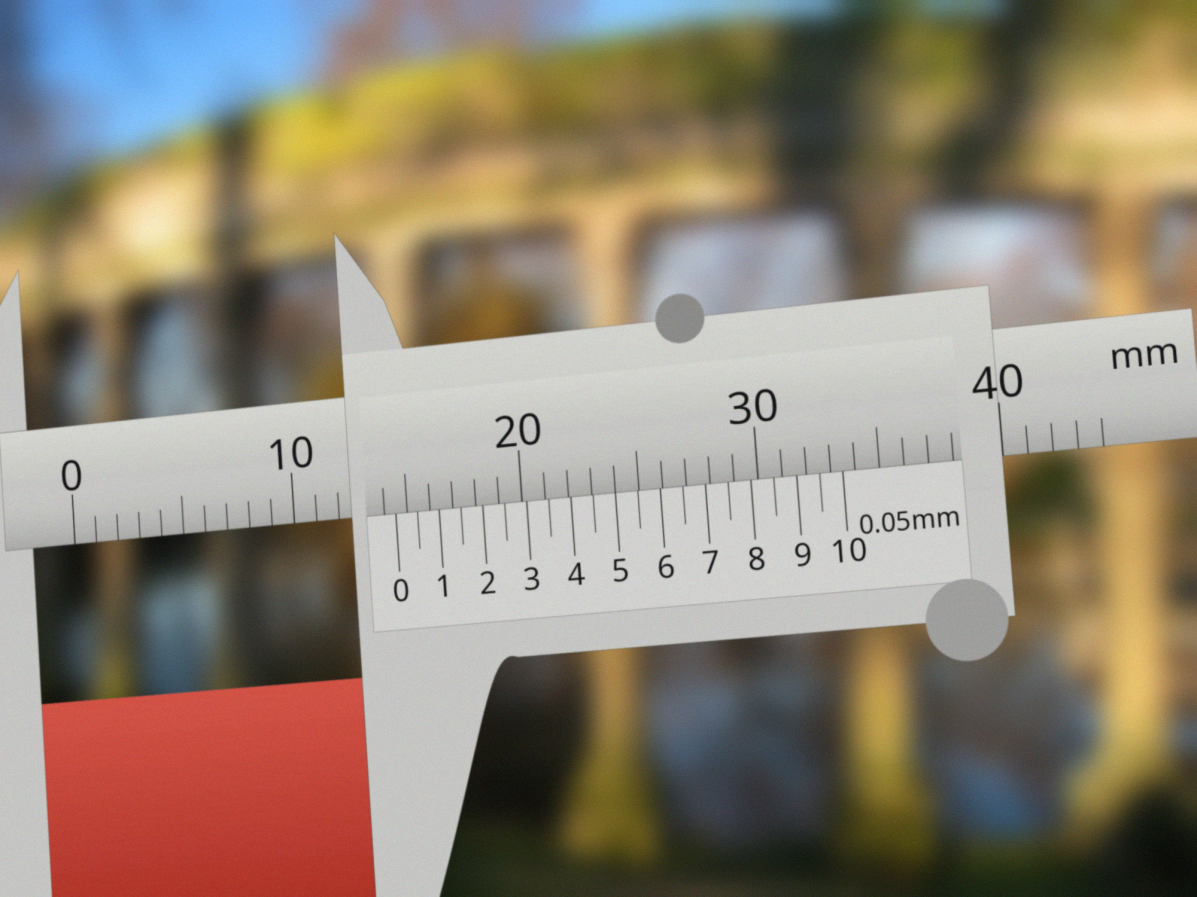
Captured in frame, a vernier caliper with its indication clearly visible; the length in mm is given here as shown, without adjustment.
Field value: 14.5 mm
